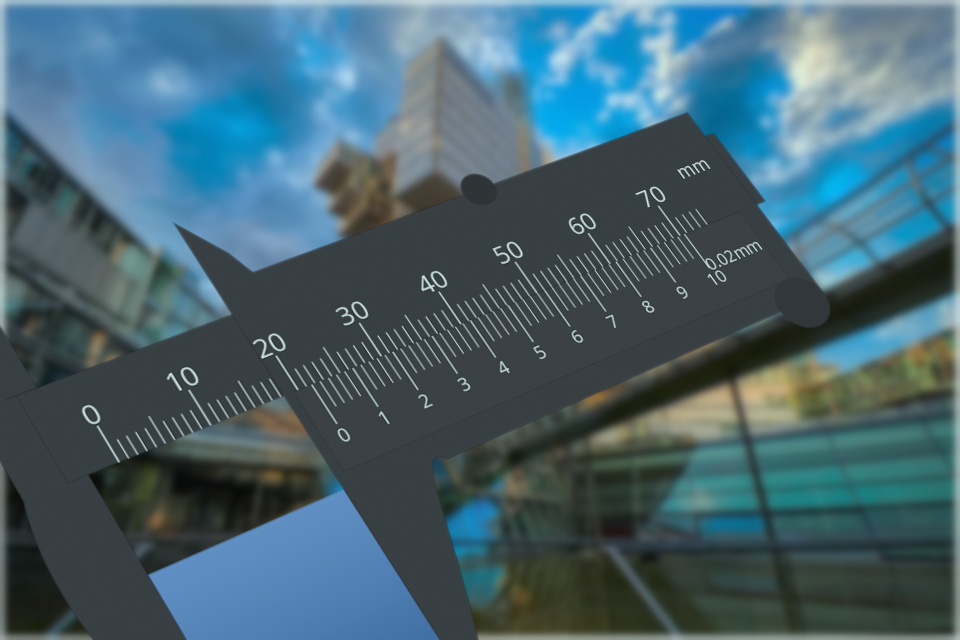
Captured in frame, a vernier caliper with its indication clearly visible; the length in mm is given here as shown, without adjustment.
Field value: 21.6 mm
